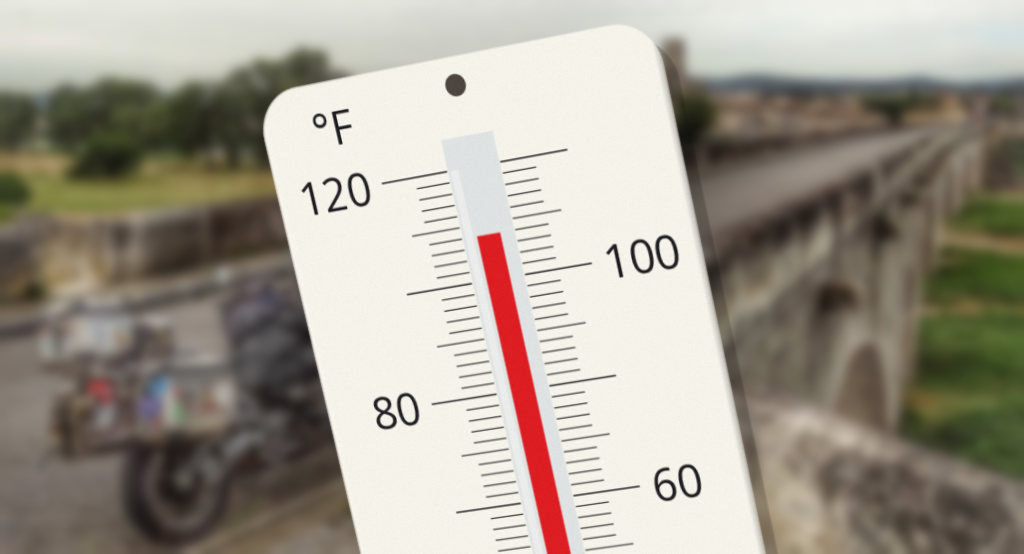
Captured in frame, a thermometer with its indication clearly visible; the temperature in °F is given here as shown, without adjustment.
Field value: 108 °F
